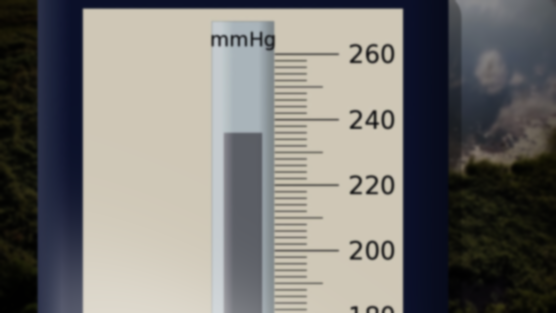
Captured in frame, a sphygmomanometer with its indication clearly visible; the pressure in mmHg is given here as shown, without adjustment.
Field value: 236 mmHg
